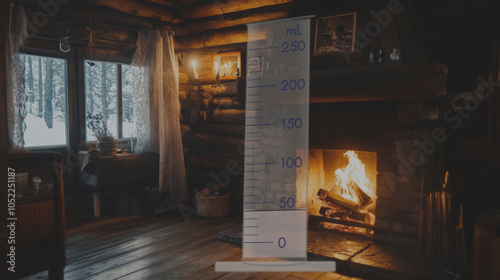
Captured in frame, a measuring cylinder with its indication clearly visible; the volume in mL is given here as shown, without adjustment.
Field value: 40 mL
